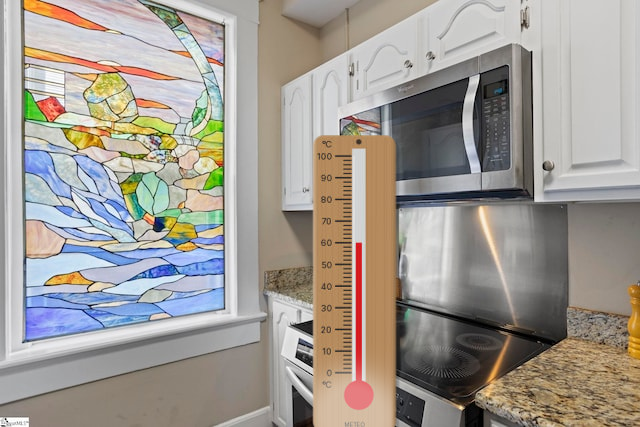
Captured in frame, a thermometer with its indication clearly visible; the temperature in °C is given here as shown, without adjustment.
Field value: 60 °C
